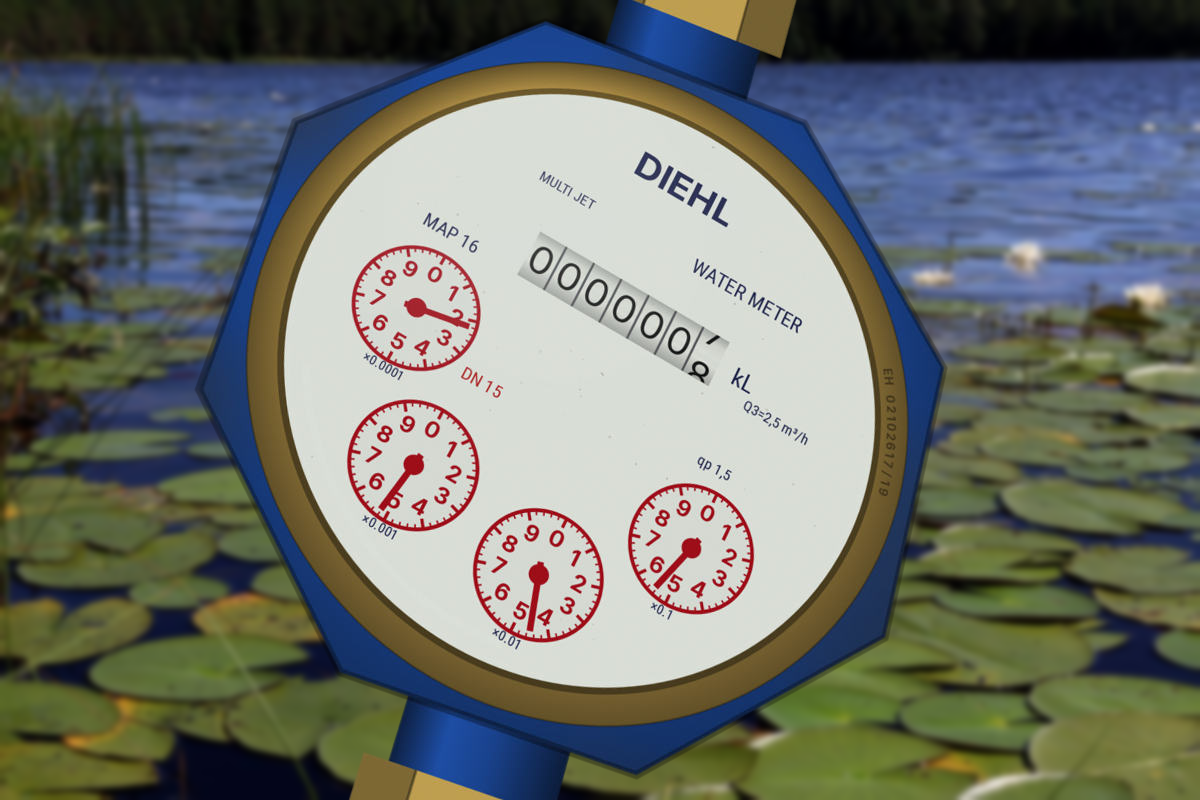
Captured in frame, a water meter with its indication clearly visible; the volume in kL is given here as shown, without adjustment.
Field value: 7.5452 kL
